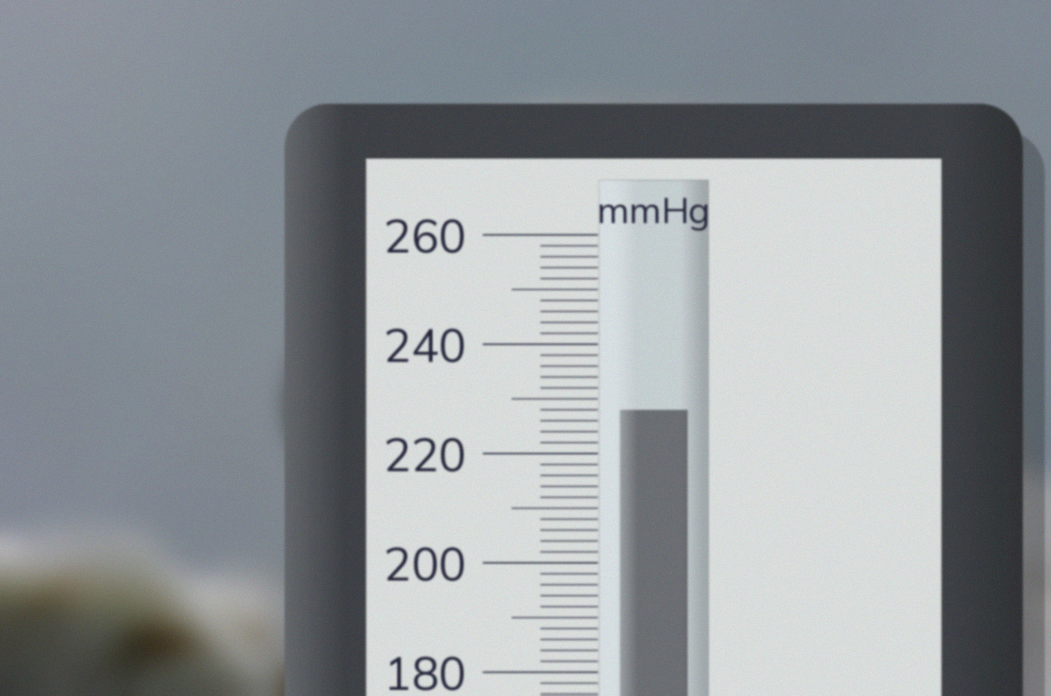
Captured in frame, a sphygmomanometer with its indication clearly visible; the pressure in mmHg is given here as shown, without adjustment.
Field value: 228 mmHg
